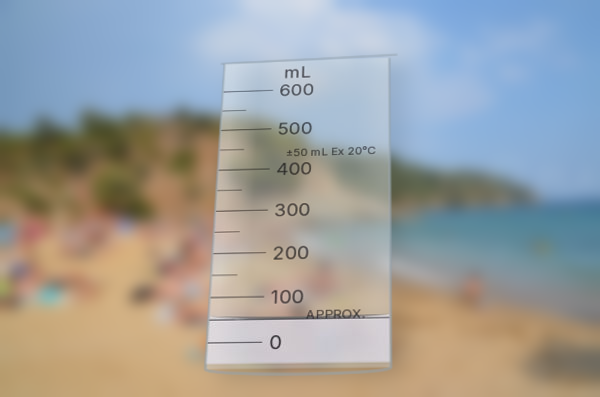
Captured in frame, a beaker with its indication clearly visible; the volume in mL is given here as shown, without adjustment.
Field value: 50 mL
